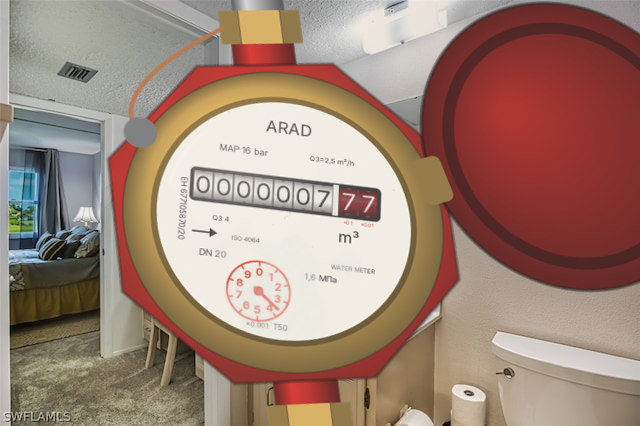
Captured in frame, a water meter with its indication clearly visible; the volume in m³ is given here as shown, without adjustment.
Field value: 7.773 m³
